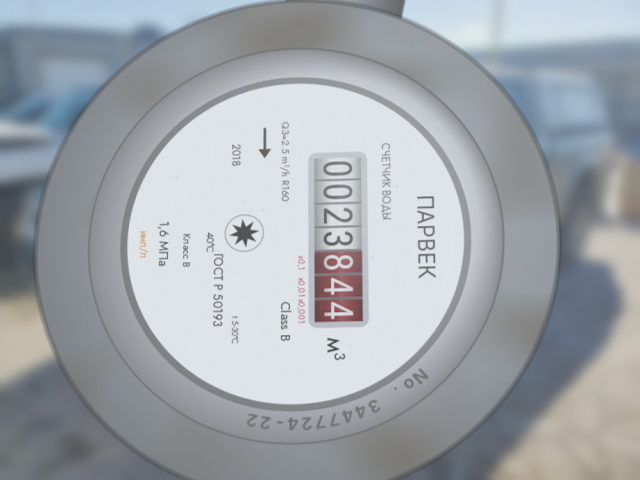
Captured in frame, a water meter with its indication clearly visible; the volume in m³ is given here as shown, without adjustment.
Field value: 23.844 m³
